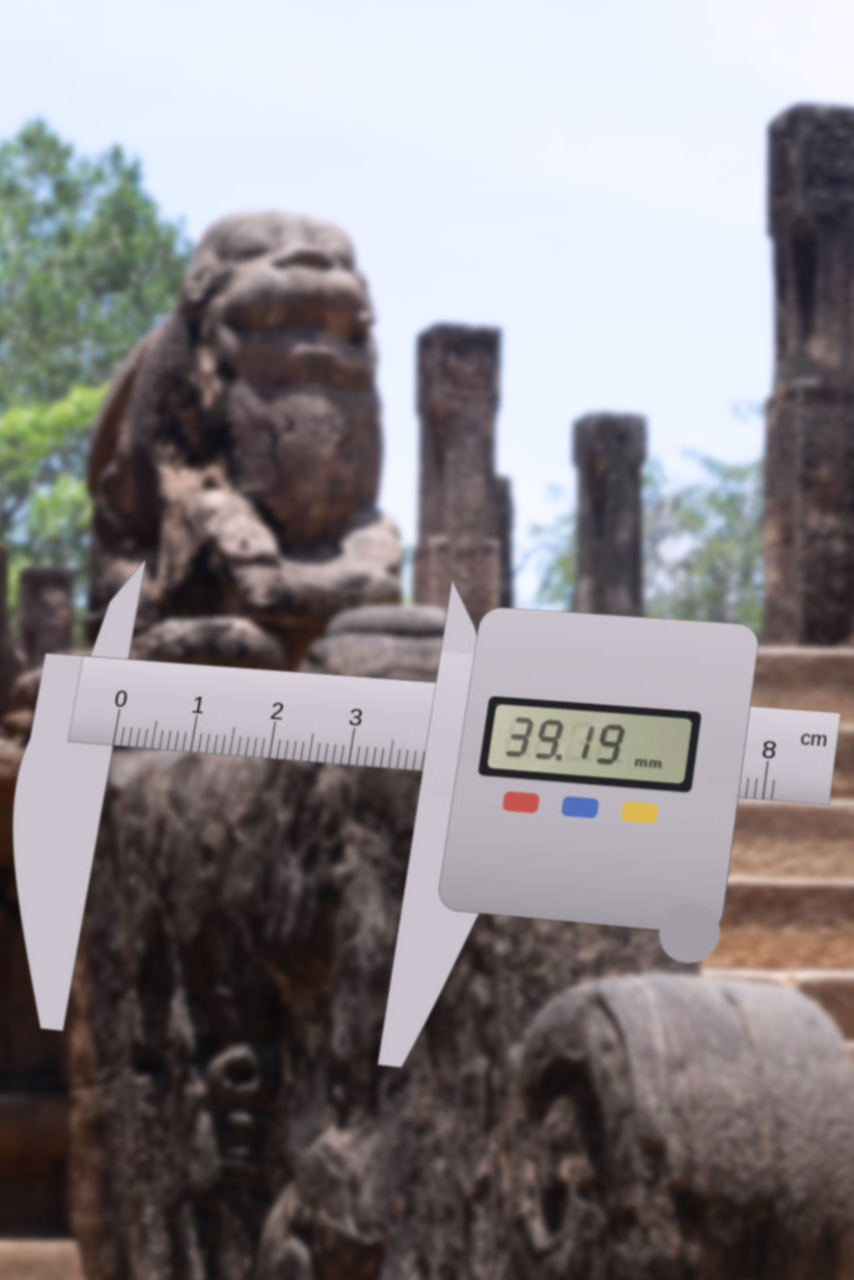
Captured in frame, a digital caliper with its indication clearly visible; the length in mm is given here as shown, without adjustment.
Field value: 39.19 mm
